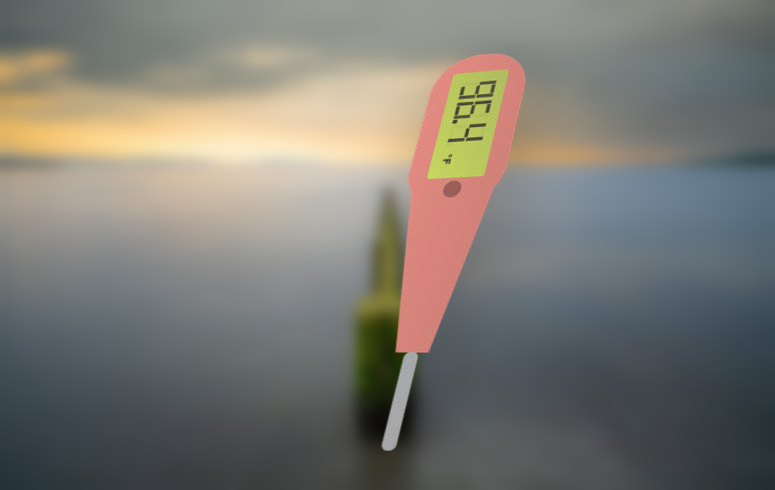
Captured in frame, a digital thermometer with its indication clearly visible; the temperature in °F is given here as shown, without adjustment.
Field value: 96.4 °F
